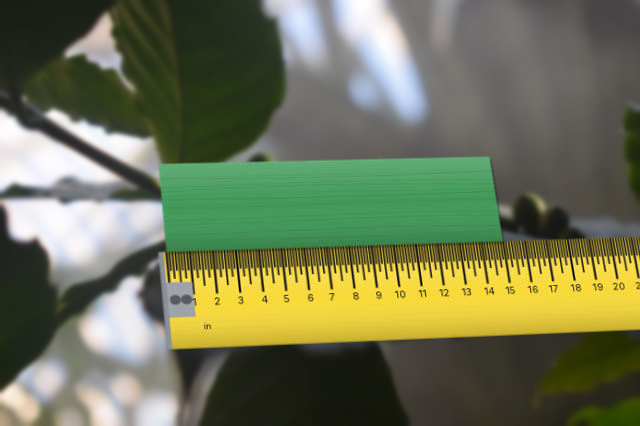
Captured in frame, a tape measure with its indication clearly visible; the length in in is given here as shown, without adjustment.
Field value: 15 in
